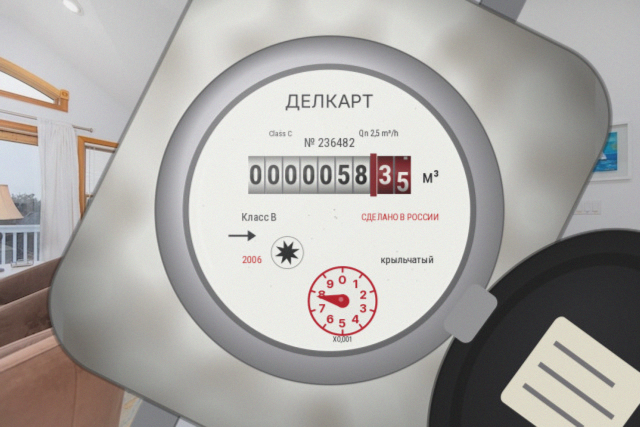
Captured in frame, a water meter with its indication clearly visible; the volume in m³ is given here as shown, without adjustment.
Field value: 58.347 m³
